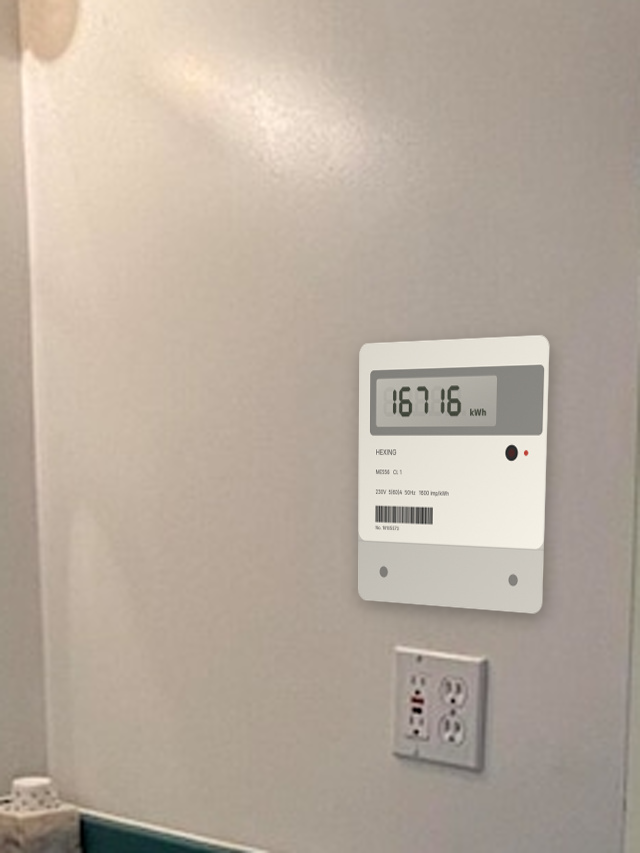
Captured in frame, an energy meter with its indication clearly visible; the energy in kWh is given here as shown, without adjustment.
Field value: 16716 kWh
